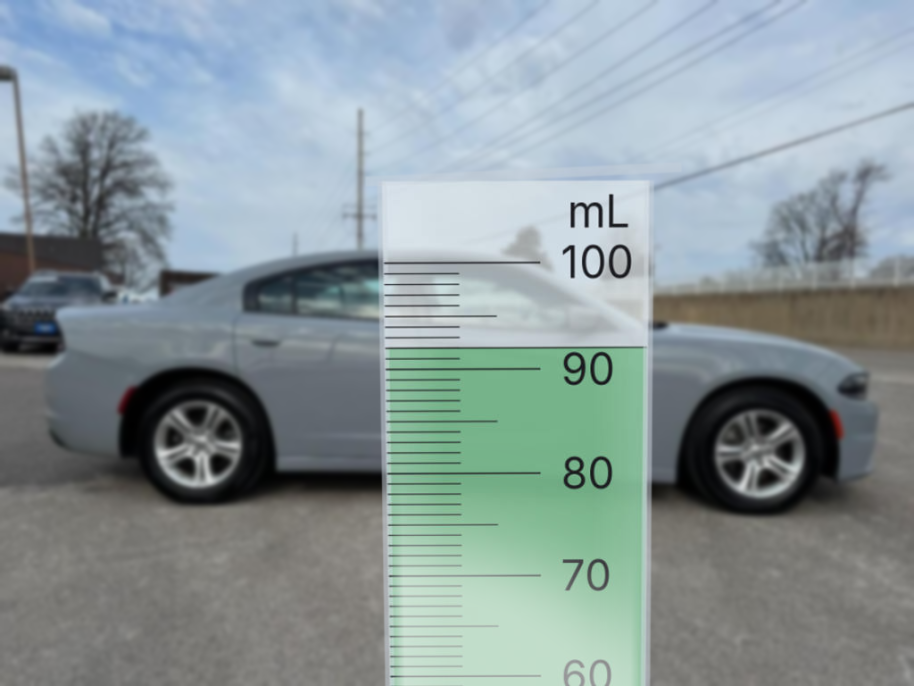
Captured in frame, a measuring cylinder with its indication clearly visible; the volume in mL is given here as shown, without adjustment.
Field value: 92 mL
